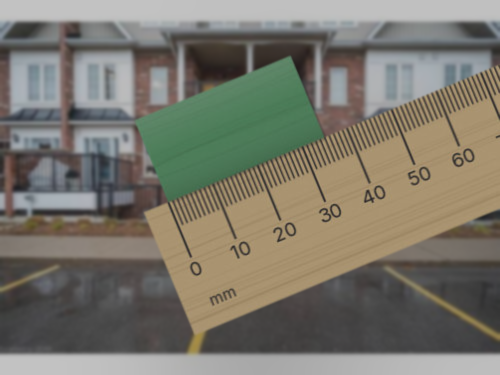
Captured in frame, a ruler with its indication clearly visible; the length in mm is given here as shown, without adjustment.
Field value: 35 mm
